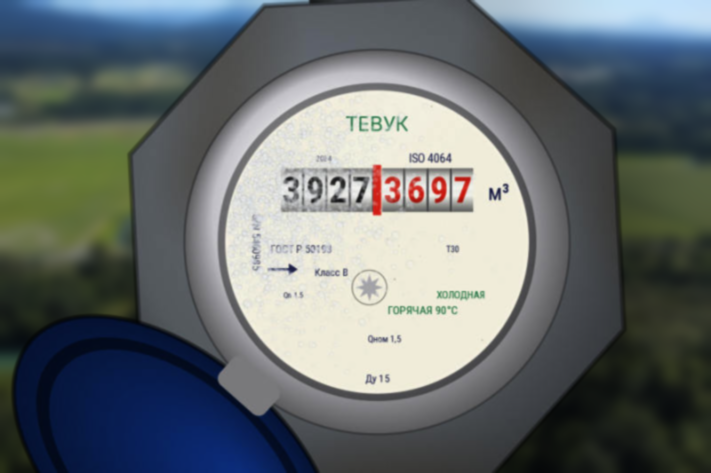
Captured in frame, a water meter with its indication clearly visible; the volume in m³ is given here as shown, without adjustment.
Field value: 3927.3697 m³
